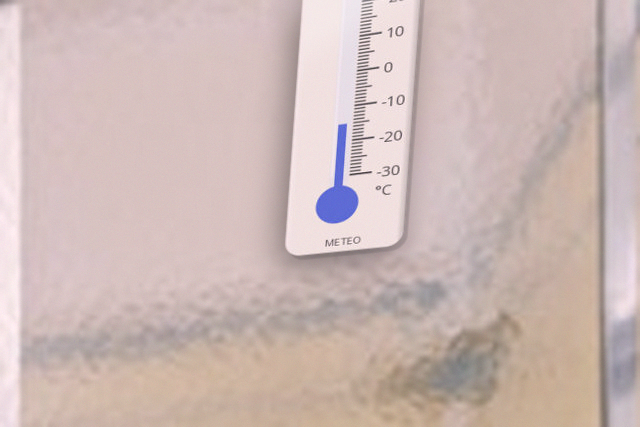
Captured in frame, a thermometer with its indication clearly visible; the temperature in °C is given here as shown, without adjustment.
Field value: -15 °C
